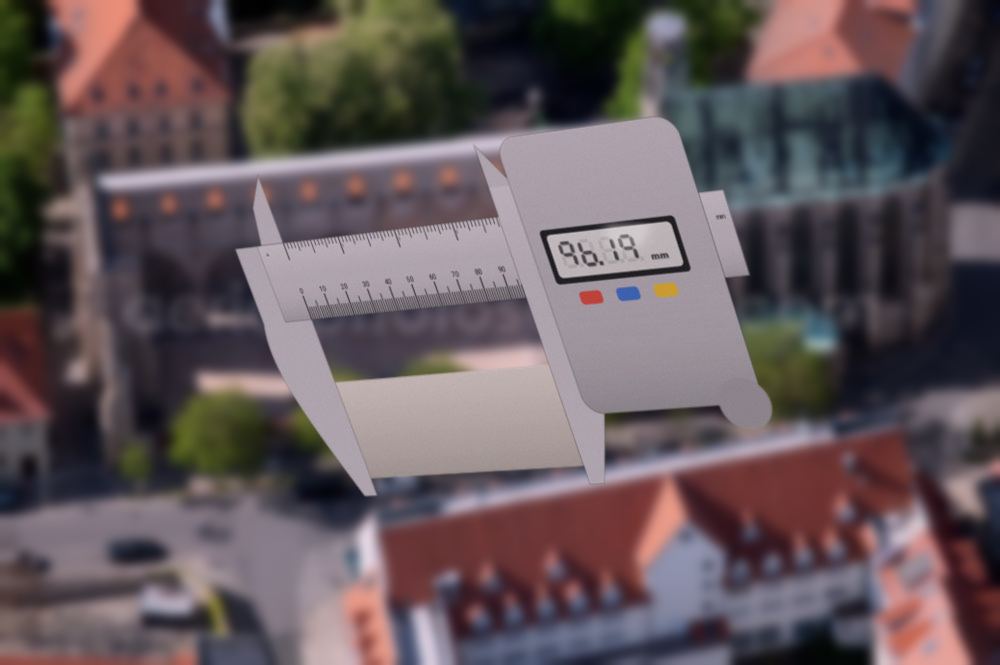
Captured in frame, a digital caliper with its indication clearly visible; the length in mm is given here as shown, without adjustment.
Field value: 96.19 mm
